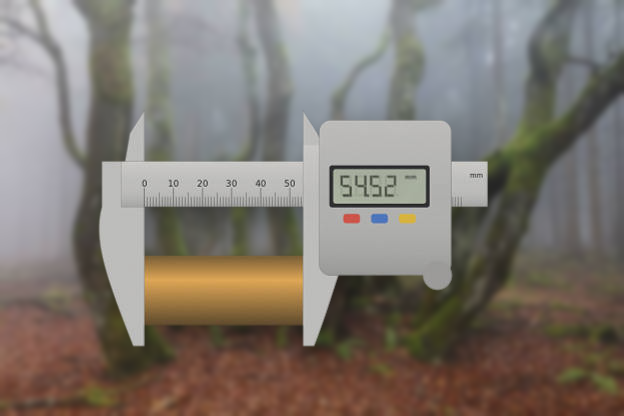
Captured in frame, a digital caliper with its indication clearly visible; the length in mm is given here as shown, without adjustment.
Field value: 54.52 mm
